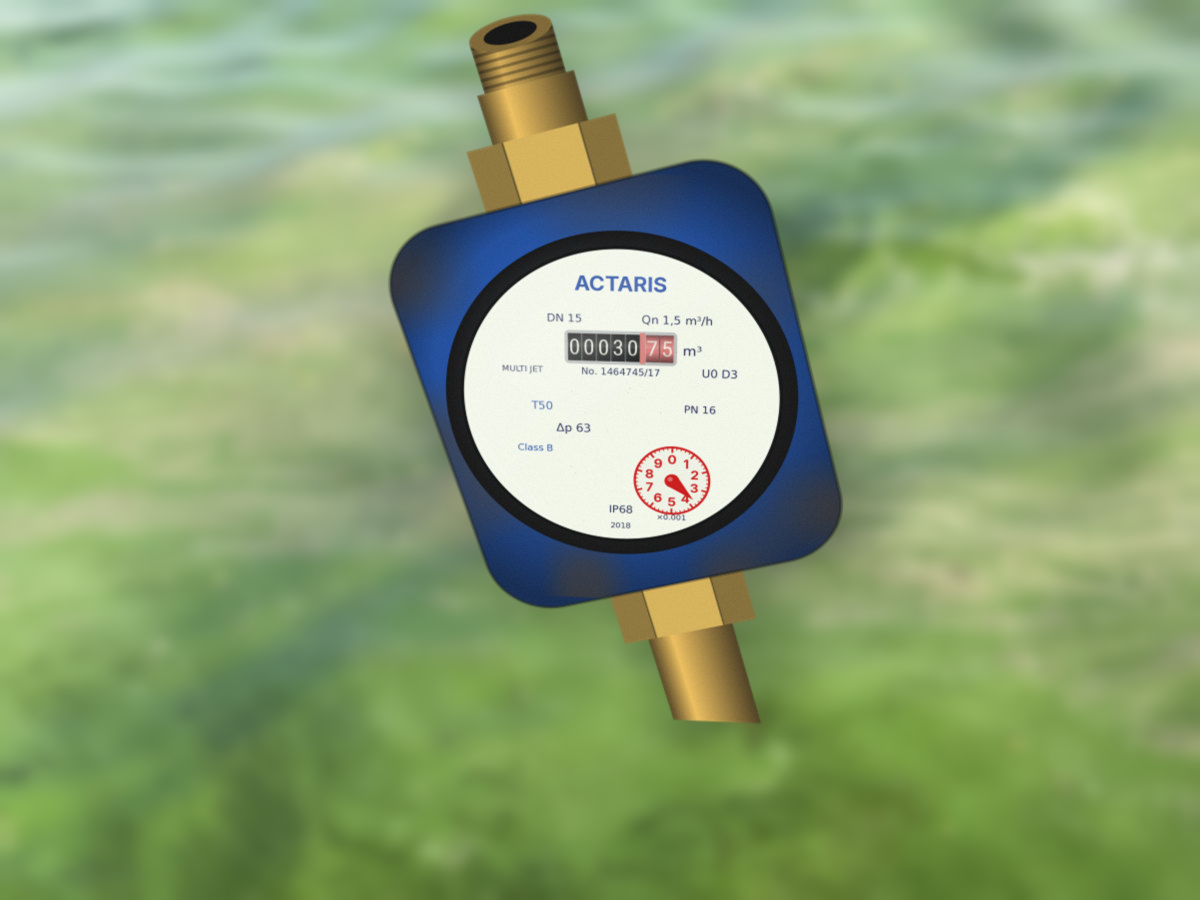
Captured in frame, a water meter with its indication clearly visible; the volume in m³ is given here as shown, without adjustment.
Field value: 30.753 m³
